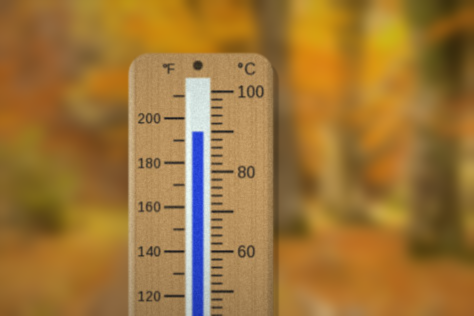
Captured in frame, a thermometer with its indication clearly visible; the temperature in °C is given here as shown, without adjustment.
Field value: 90 °C
